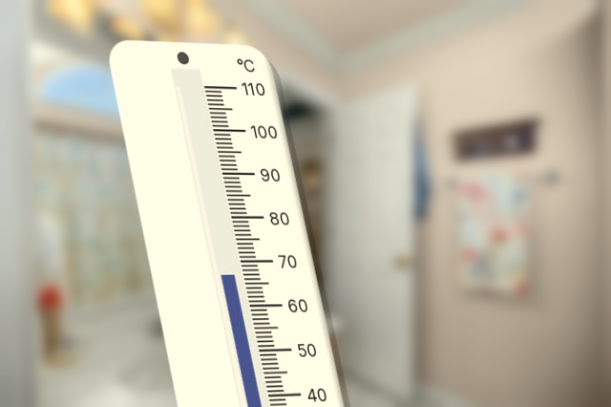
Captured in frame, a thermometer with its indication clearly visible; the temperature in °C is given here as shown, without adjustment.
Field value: 67 °C
